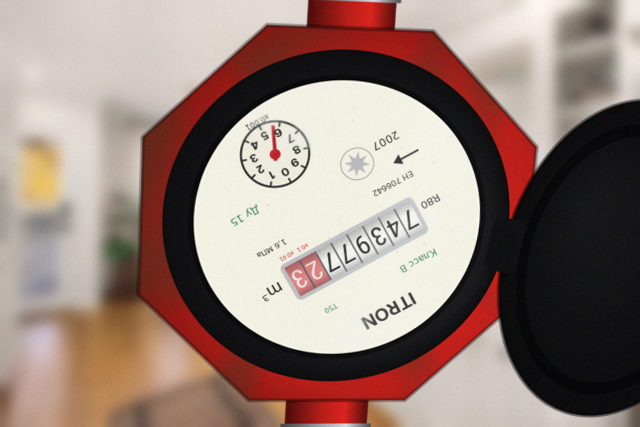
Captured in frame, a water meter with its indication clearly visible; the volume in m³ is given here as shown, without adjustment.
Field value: 743977.235 m³
